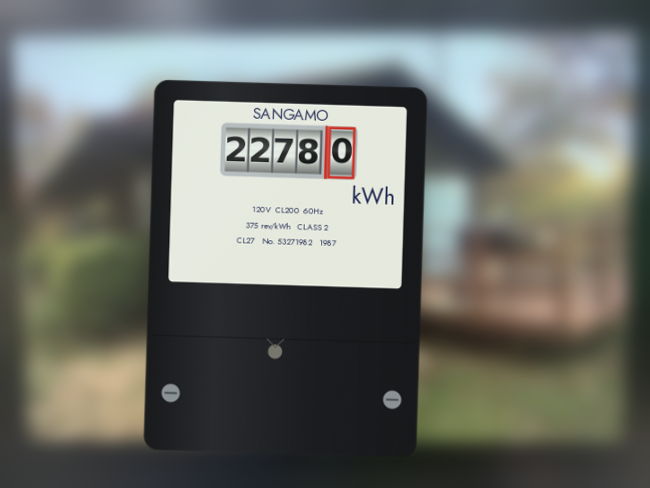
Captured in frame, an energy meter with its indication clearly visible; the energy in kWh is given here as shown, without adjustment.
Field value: 2278.0 kWh
